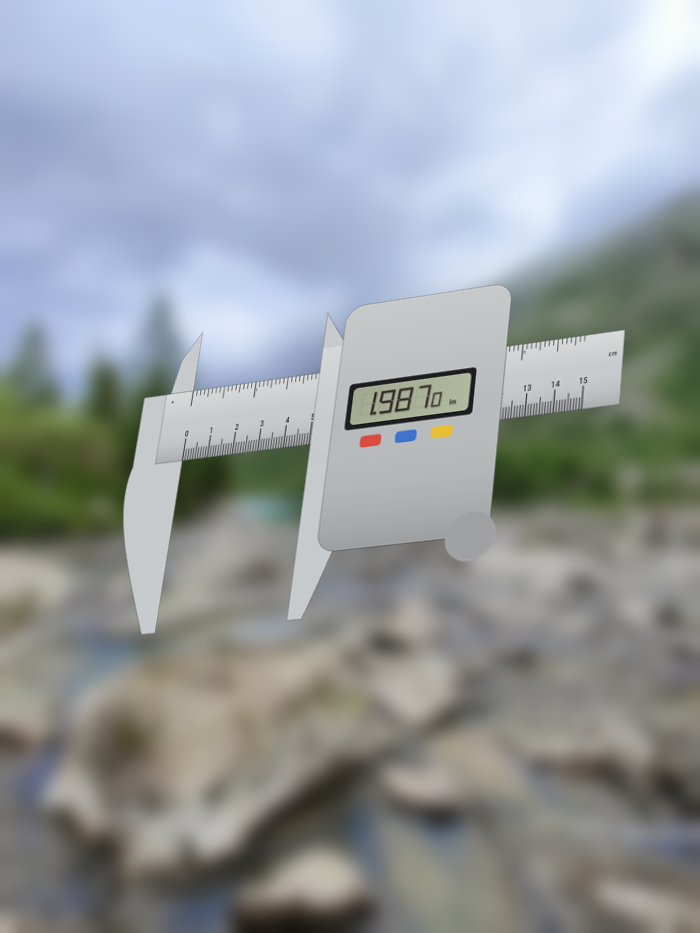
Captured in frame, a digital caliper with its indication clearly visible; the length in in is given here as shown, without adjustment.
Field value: 1.9870 in
